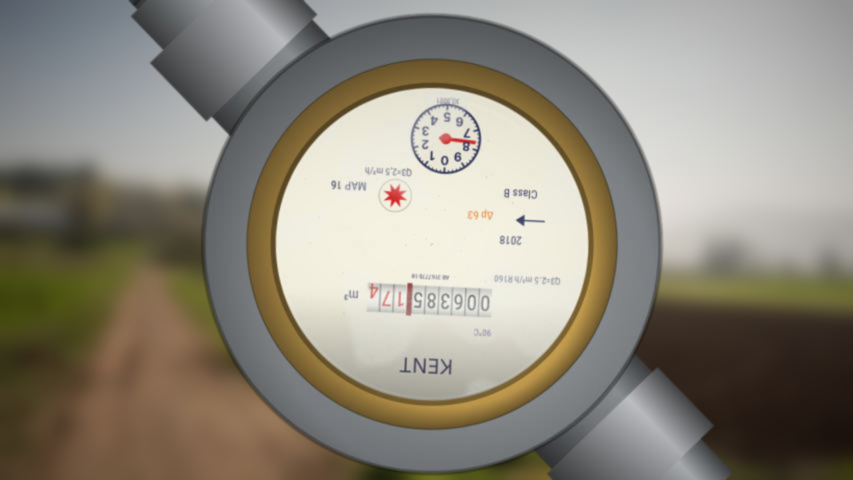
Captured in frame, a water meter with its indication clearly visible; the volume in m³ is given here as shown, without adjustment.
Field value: 6385.1737 m³
